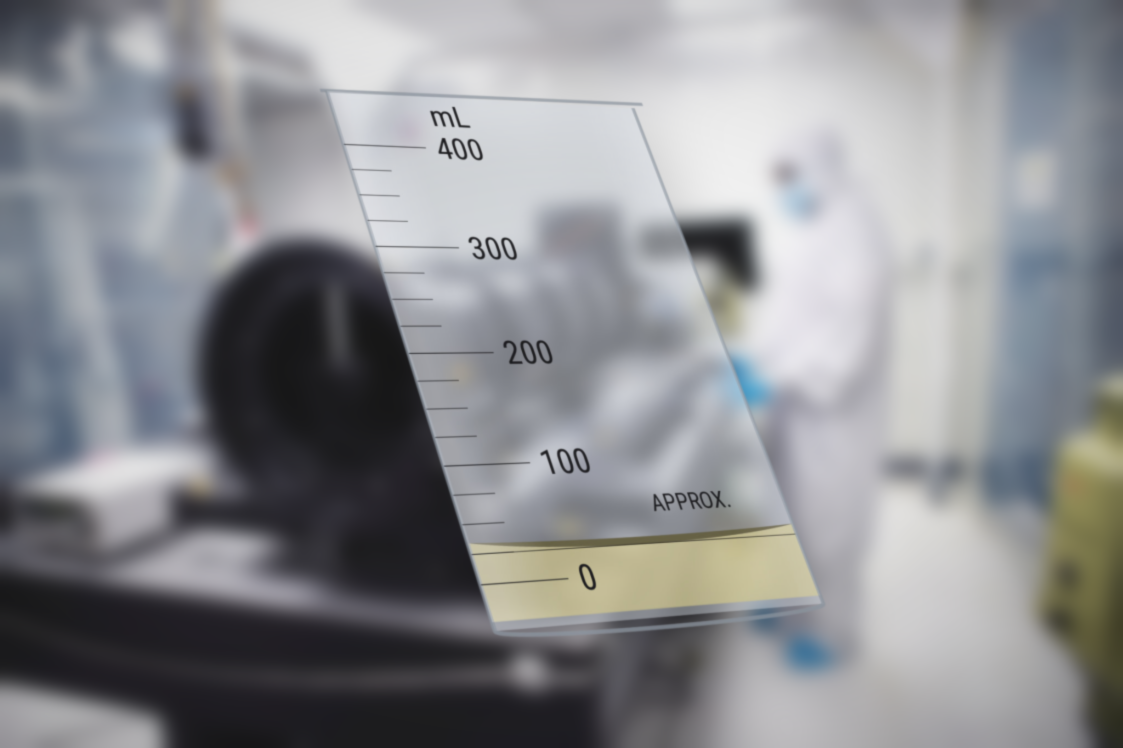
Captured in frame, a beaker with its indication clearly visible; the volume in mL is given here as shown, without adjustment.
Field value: 25 mL
